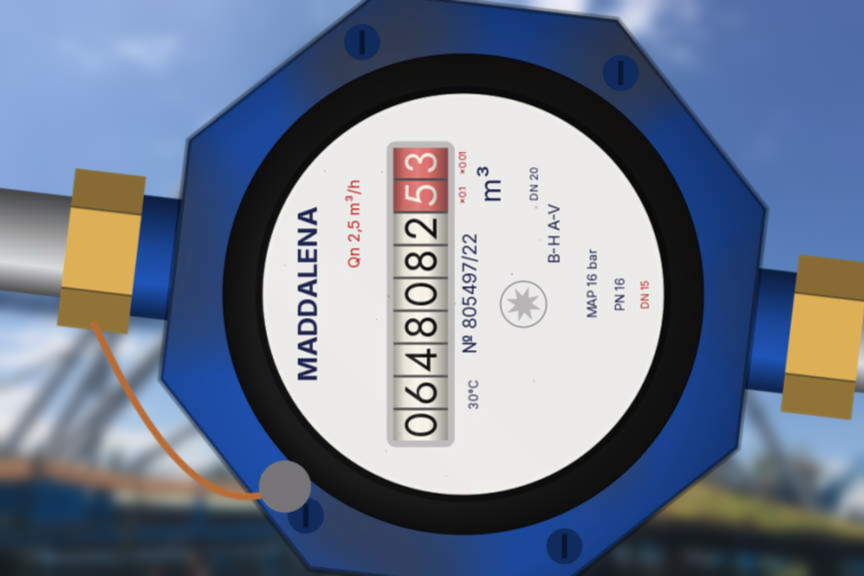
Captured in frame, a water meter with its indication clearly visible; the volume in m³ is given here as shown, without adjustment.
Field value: 648082.53 m³
